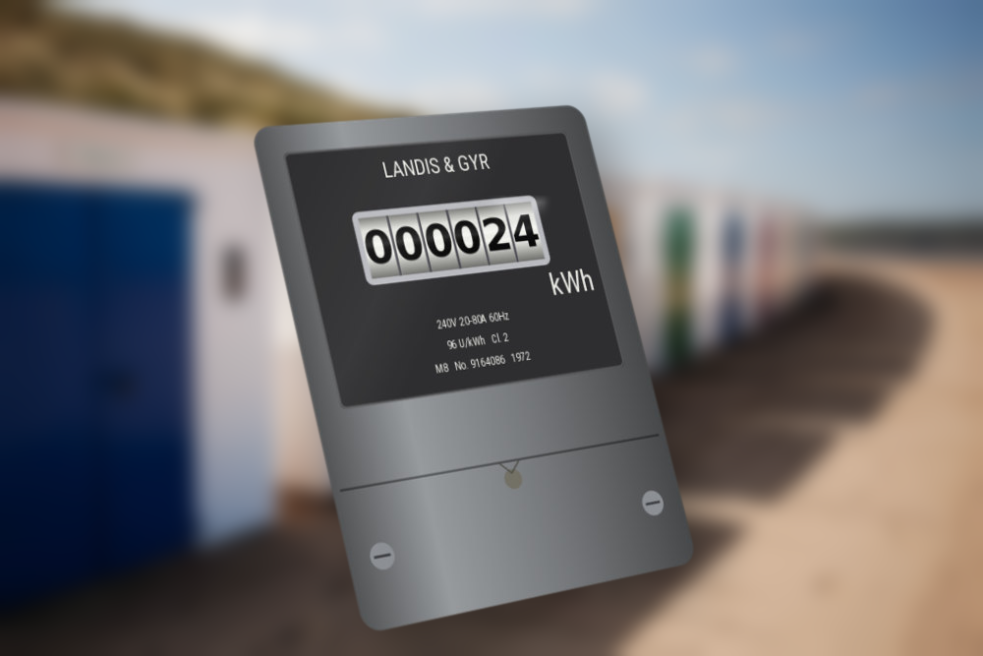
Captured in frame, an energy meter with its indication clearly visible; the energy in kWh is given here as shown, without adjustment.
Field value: 24 kWh
